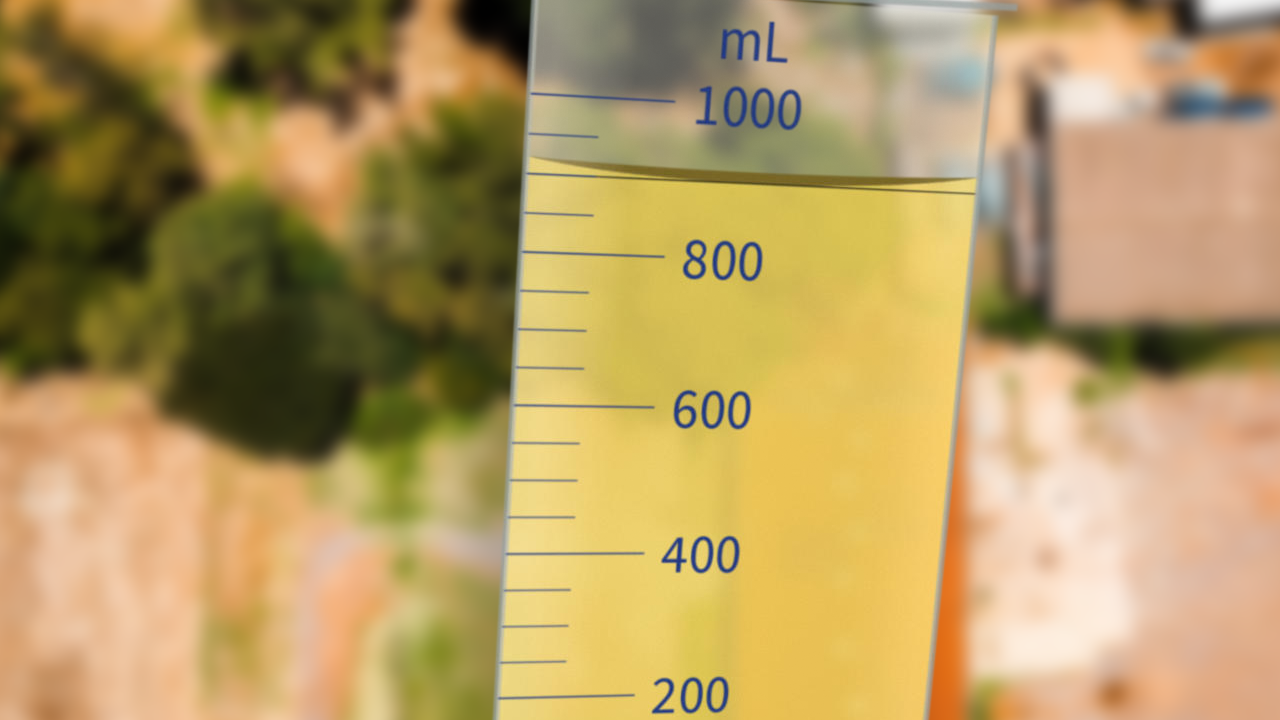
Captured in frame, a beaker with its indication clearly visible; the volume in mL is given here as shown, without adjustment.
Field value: 900 mL
